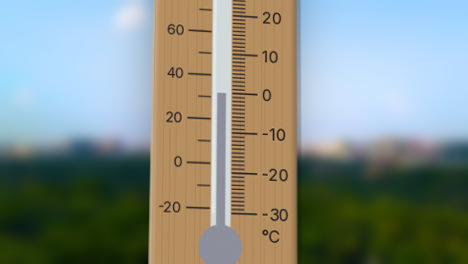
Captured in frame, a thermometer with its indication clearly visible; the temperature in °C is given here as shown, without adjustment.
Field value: 0 °C
